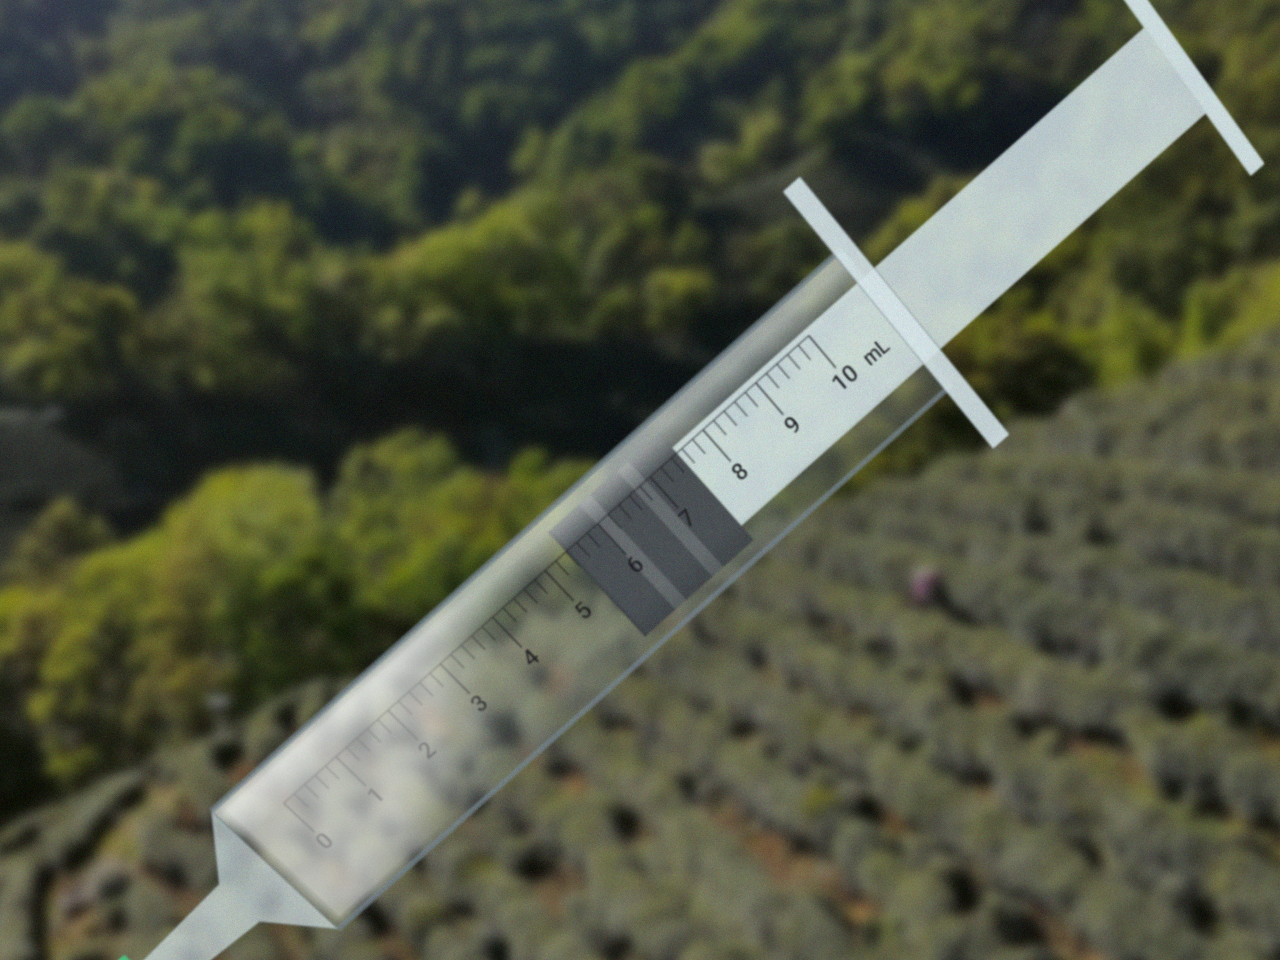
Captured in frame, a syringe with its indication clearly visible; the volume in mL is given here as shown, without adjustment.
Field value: 5.4 mL
